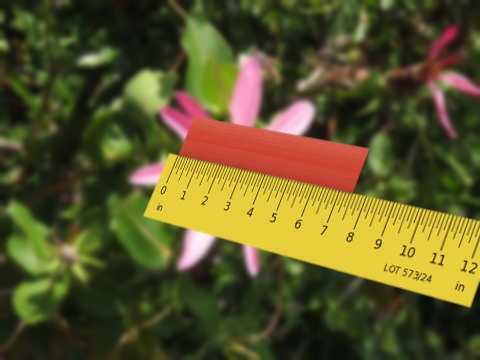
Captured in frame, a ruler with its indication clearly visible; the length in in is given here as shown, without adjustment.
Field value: 7.5 in
